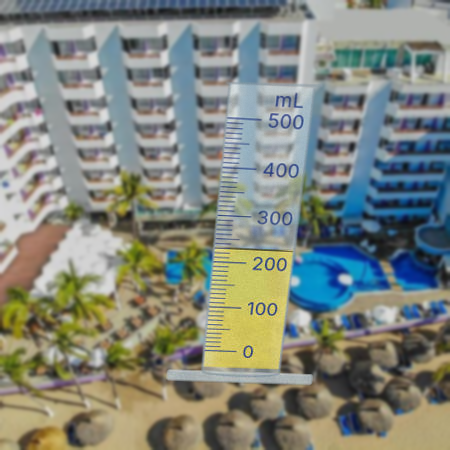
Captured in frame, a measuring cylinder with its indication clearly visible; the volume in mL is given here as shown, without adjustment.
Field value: 230 mL
